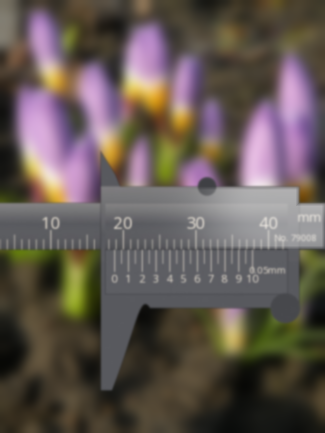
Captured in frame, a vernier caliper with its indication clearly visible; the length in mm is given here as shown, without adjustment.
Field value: 18.8 mm
